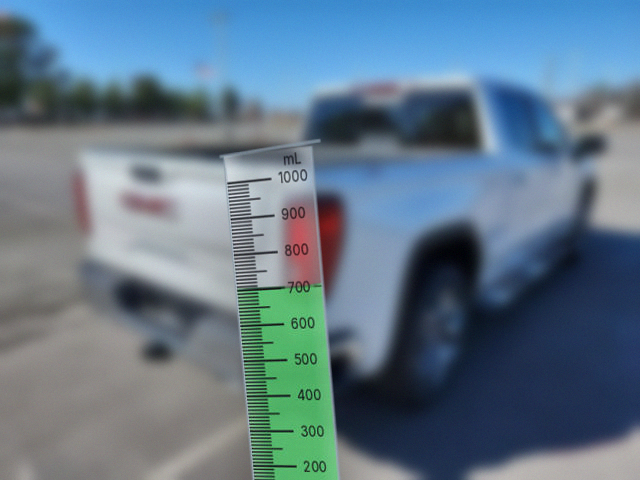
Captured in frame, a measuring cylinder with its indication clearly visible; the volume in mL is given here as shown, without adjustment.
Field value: 700 mL
